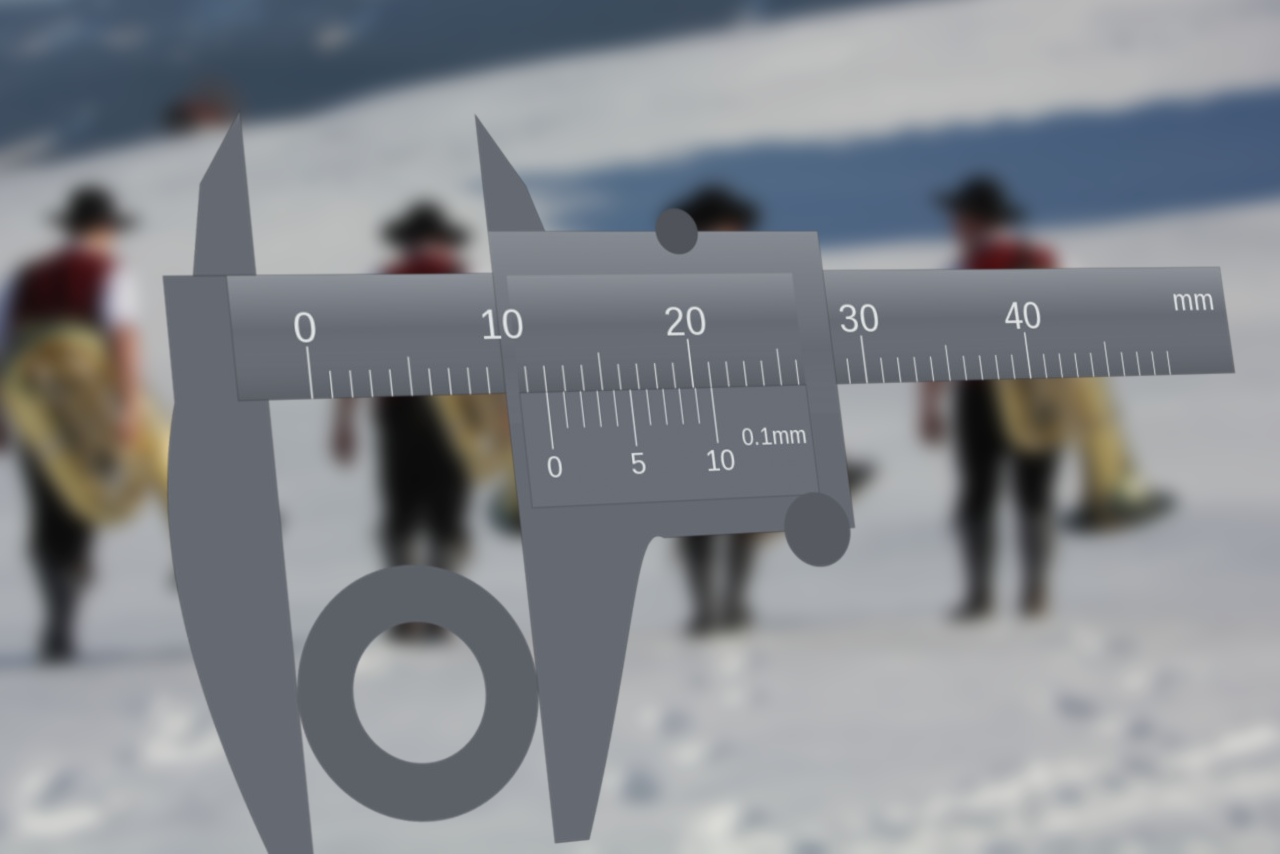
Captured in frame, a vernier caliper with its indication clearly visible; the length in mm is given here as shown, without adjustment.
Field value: 12.0 mm
